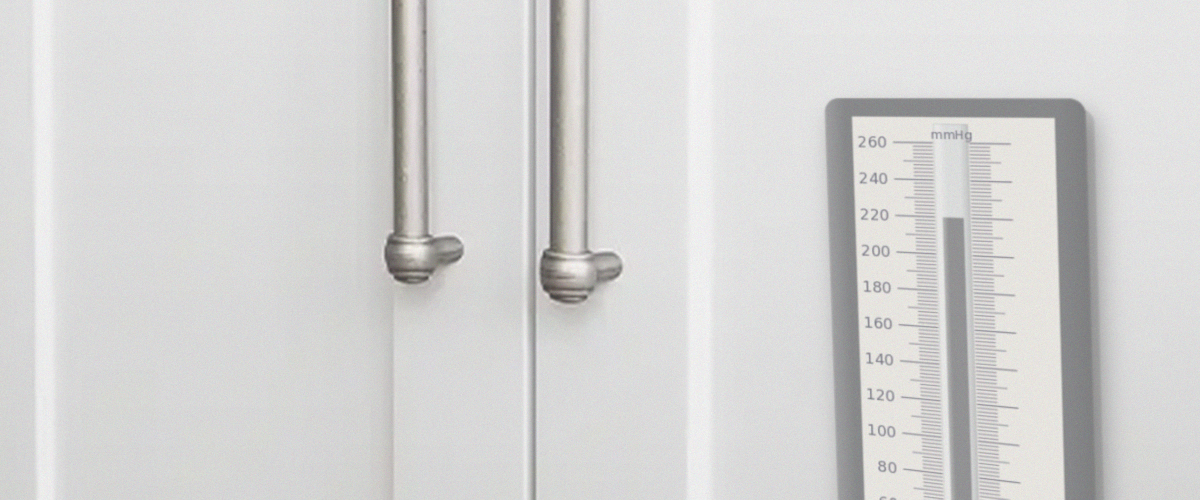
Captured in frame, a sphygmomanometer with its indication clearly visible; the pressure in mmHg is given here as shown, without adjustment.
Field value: 220 mmHg
